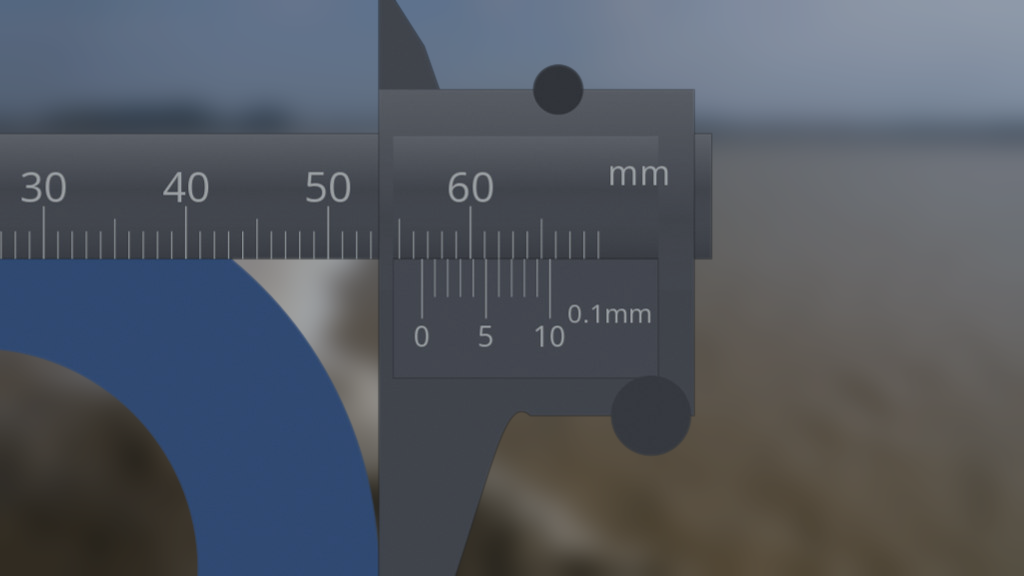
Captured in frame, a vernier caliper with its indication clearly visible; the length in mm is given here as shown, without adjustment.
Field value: 56.6 mm
